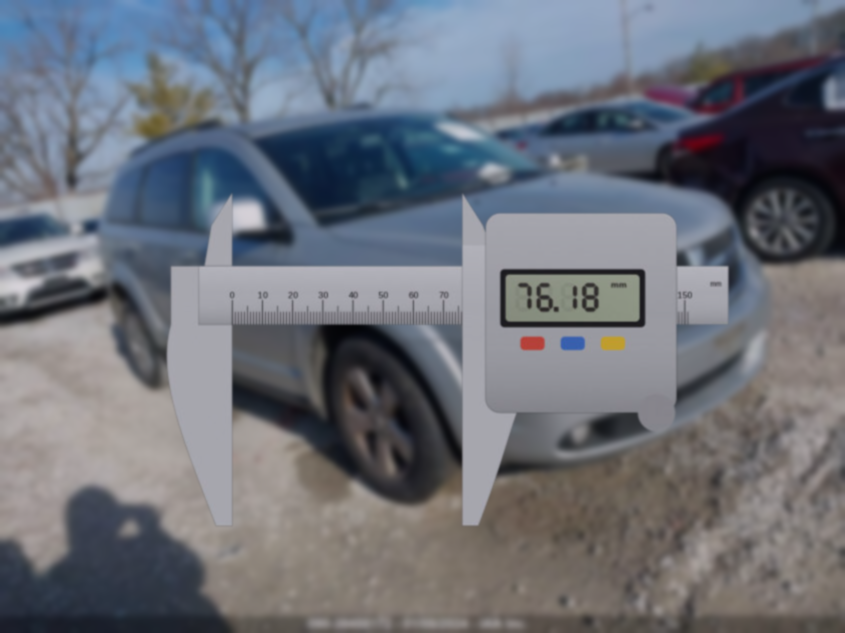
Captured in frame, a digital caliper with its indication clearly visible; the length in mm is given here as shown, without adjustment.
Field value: 76.18 mm
